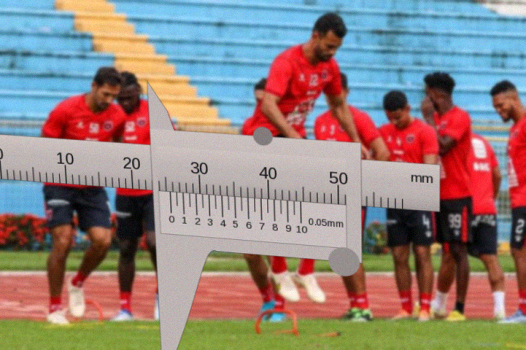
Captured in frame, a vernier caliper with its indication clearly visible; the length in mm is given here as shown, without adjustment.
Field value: 25.6 mm
